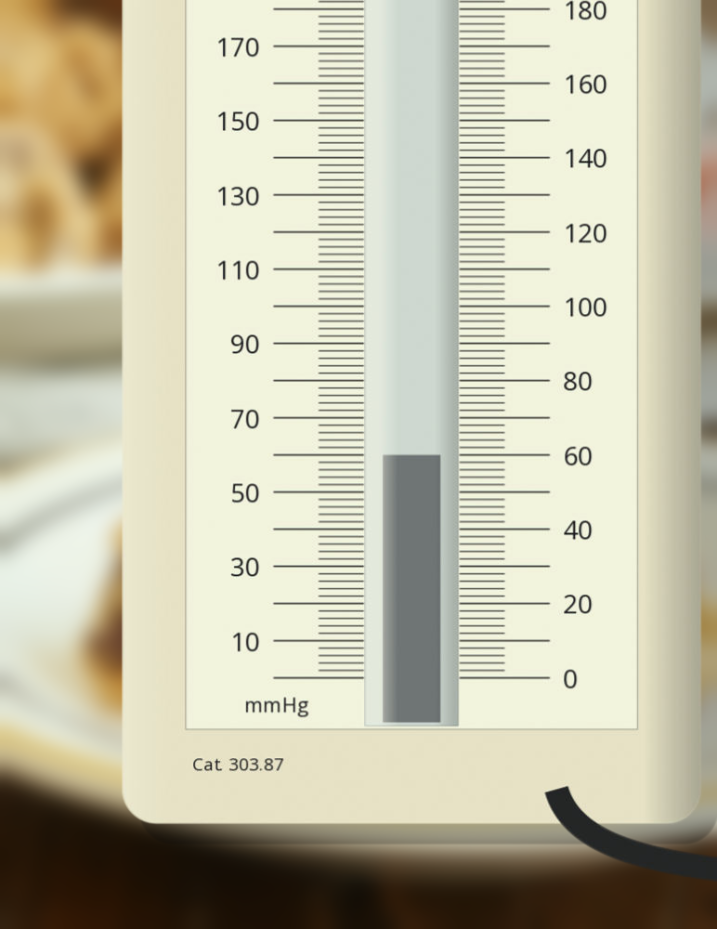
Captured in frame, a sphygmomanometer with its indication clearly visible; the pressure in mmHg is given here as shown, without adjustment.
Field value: 60 mmHg
